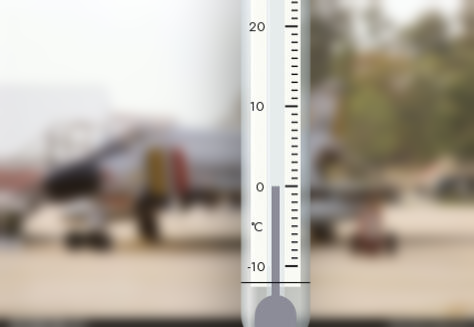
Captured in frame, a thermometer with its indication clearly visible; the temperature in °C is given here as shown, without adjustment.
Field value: 0 °C
